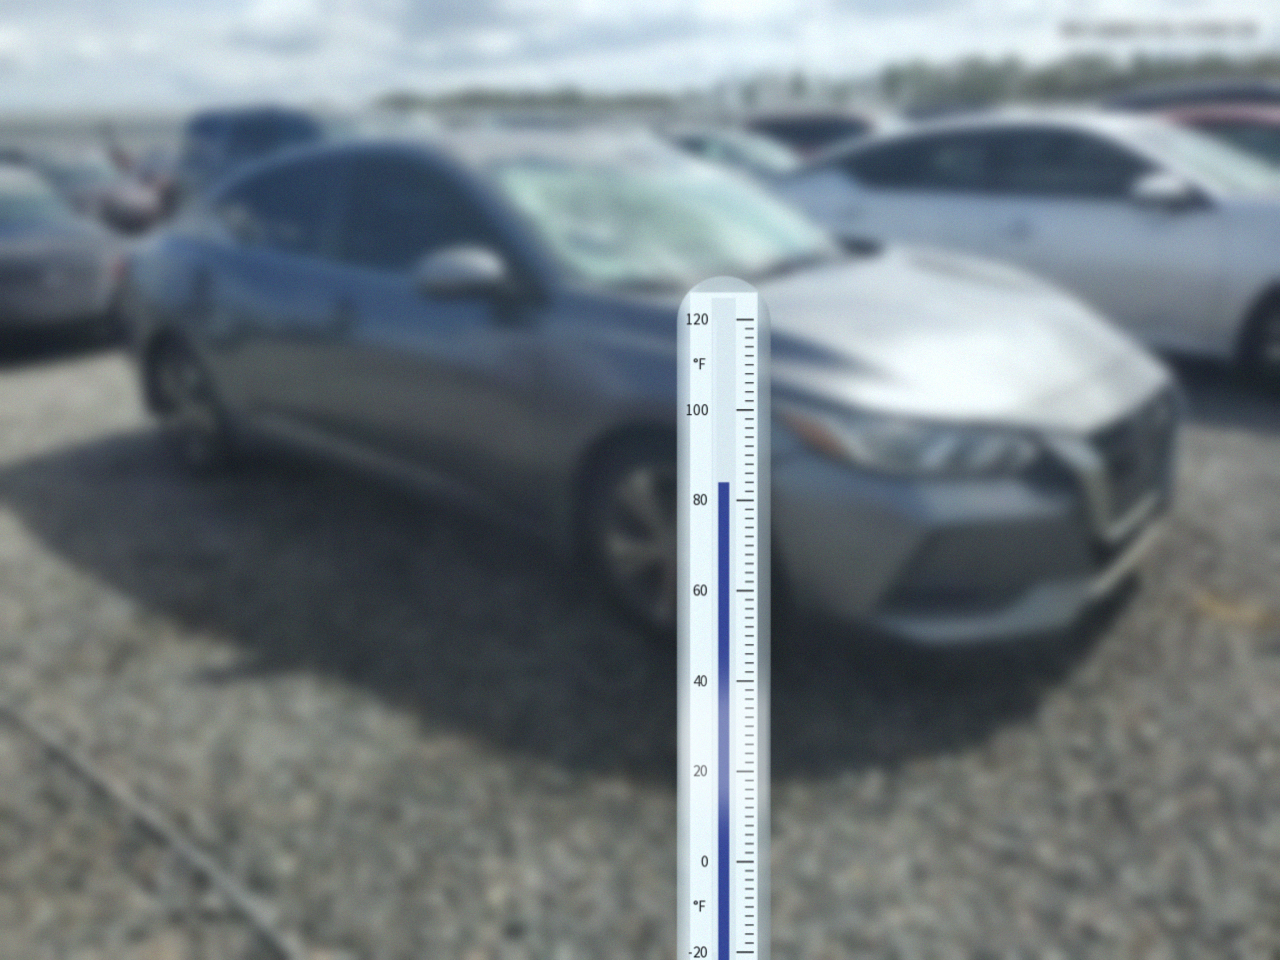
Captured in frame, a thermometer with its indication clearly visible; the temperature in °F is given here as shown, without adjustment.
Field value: 84 °F
